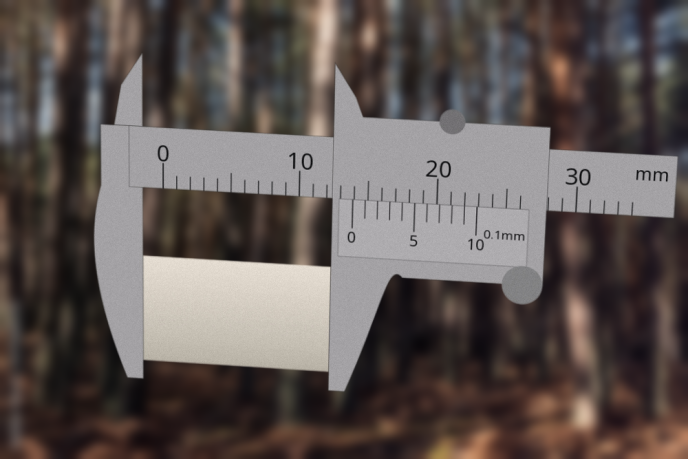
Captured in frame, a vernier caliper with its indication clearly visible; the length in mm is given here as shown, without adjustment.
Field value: 13.9 mm
